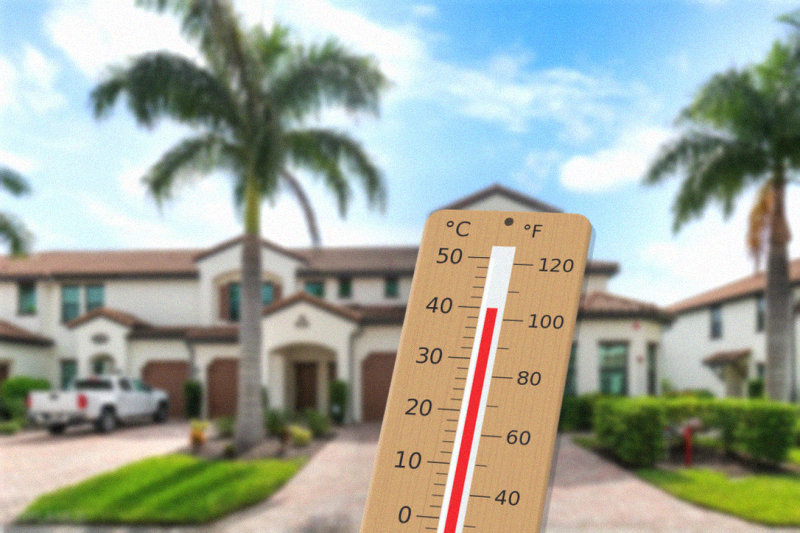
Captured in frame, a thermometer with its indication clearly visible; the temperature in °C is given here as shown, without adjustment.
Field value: 40 °C
